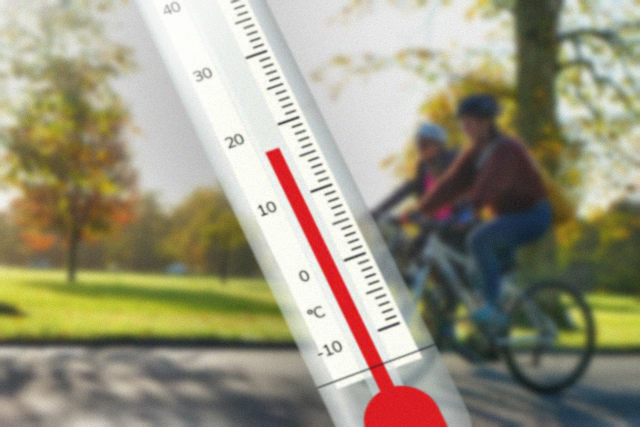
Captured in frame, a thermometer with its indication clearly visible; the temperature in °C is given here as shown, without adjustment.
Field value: 17 °C
